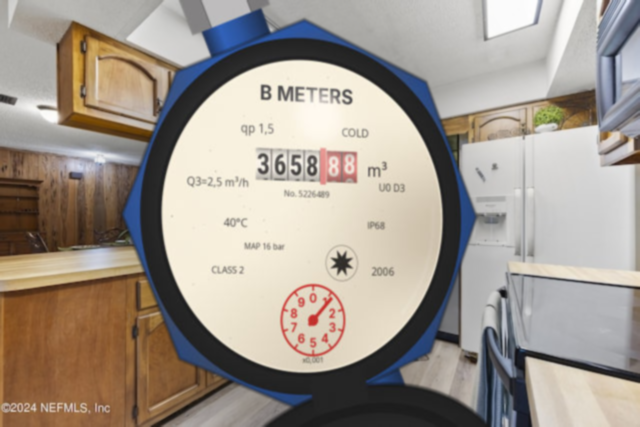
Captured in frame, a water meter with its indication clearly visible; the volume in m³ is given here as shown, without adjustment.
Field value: 3658.881 m³
